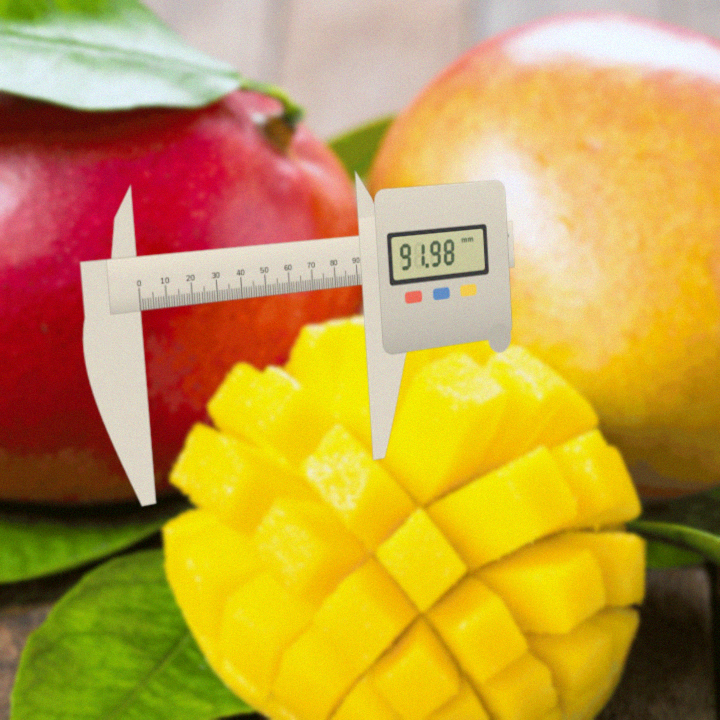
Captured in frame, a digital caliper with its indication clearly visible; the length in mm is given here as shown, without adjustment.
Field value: 91.98 mm
